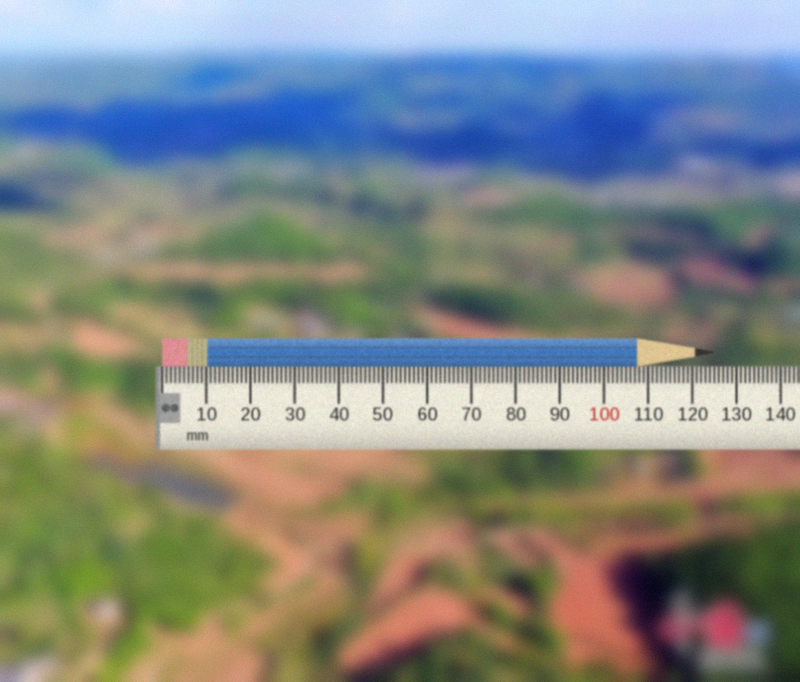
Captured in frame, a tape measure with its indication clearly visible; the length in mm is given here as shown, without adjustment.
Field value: 125 mm
